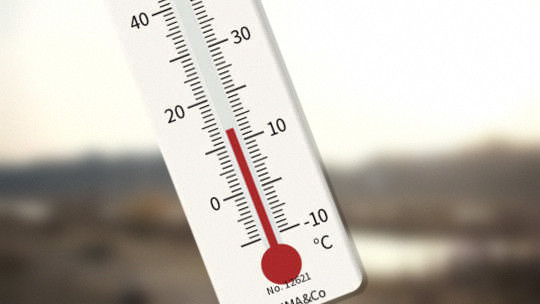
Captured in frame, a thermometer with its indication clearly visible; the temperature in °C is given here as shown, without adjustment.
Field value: 13 °C
